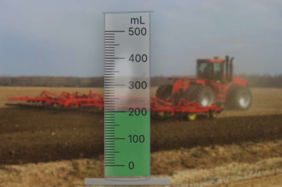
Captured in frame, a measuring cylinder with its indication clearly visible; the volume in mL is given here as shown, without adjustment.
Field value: 200 mL
